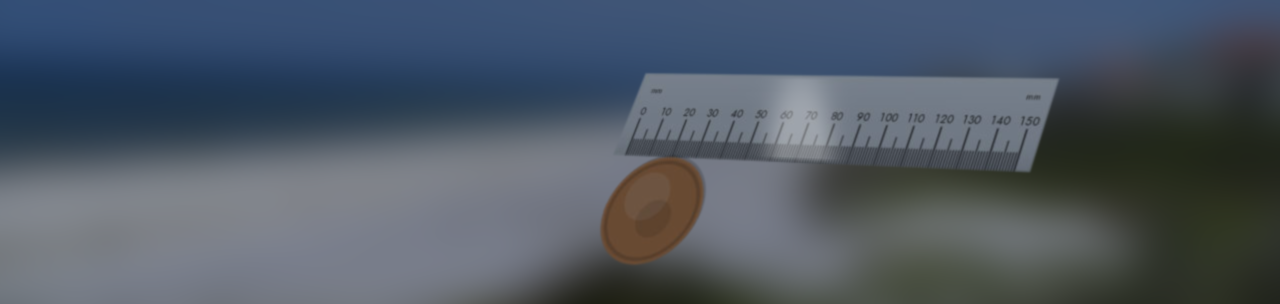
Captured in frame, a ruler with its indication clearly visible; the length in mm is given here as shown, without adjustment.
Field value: 40 mm
